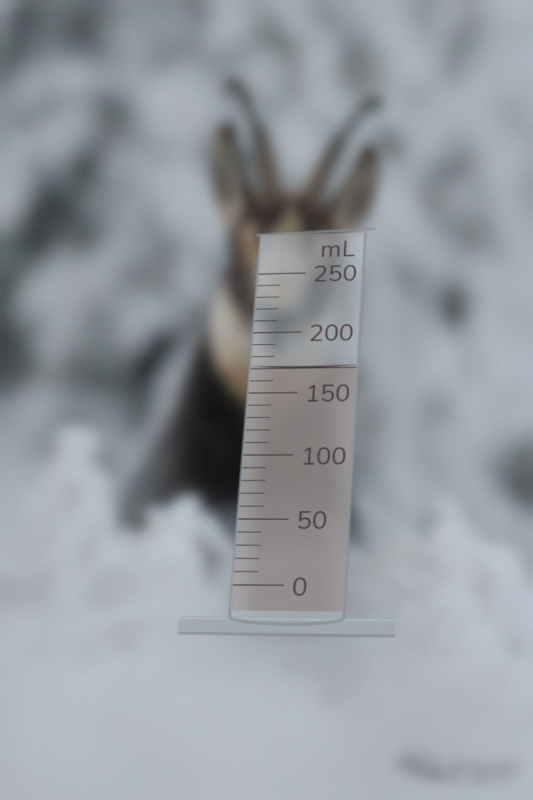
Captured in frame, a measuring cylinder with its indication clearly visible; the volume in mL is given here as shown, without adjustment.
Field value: 170 mL
